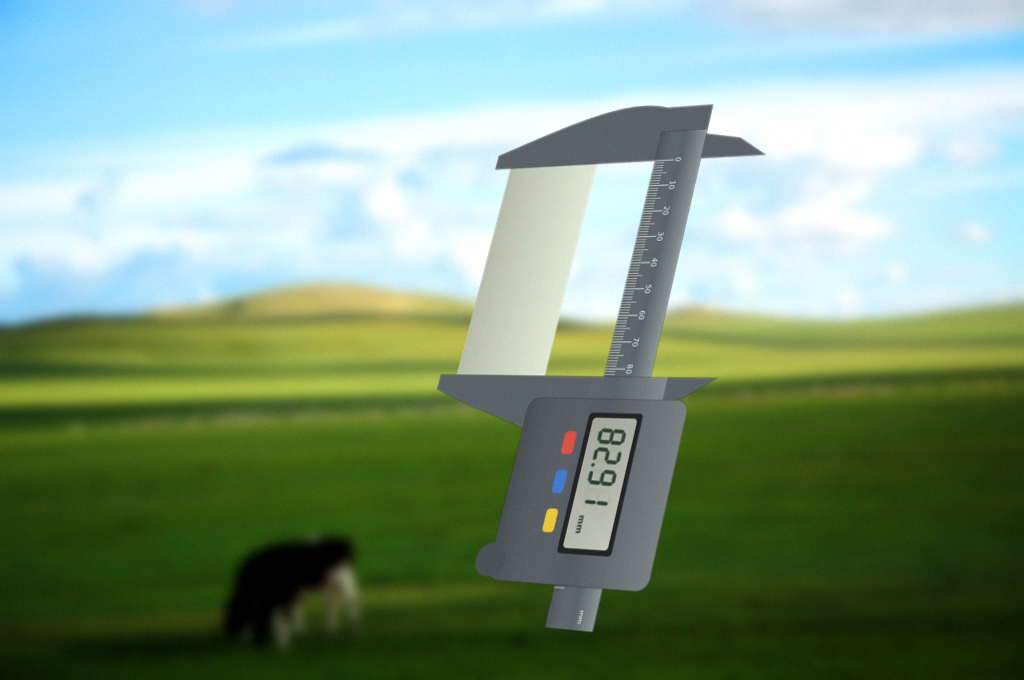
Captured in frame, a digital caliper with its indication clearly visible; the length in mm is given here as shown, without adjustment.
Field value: 82.91 mm
